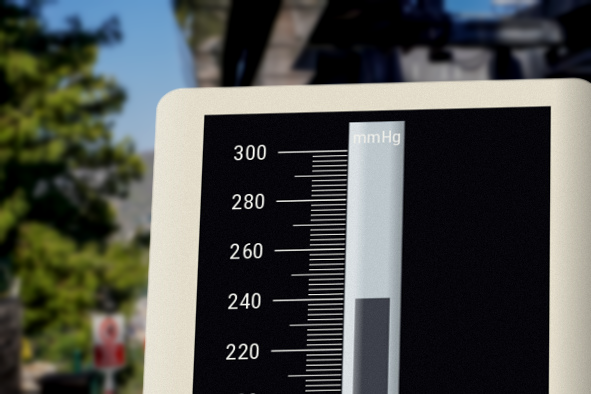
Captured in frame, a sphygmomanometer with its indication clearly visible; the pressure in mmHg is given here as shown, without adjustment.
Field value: 240 mmHg
